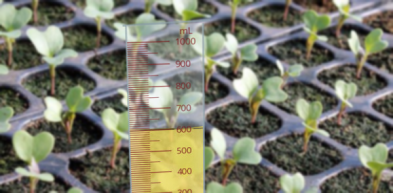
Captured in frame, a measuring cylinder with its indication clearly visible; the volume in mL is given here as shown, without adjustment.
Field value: 600 mL
